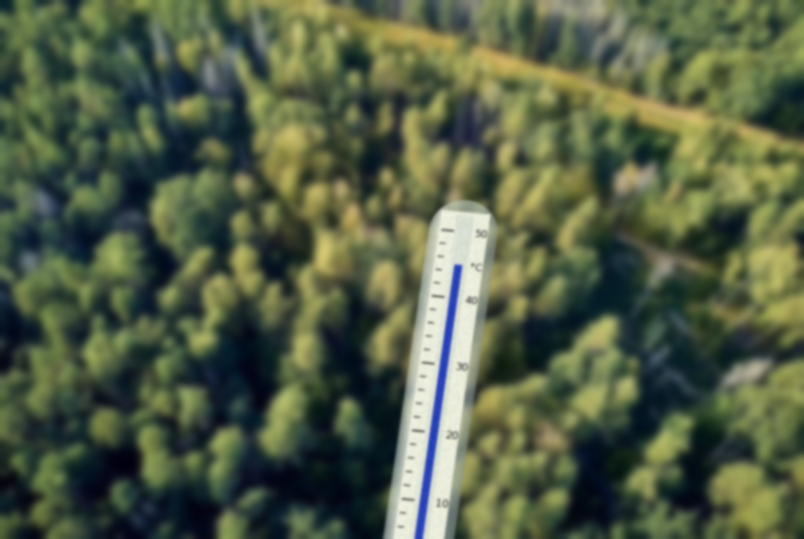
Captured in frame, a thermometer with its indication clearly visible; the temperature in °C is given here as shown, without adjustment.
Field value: 45 °C
